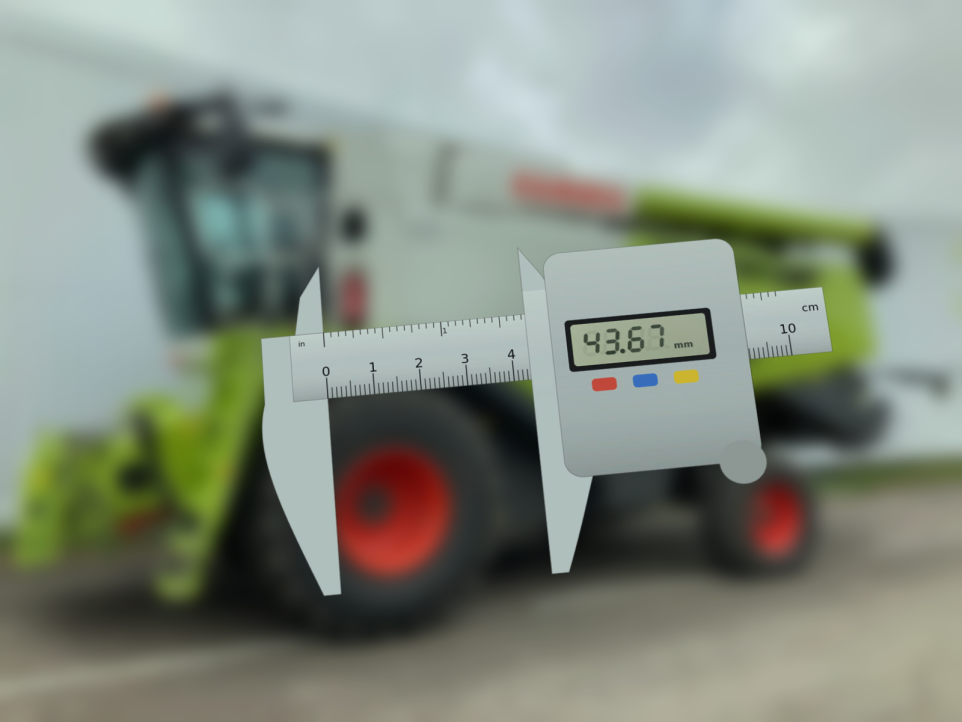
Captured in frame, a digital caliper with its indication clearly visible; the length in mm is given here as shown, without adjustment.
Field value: 43.67 mm
